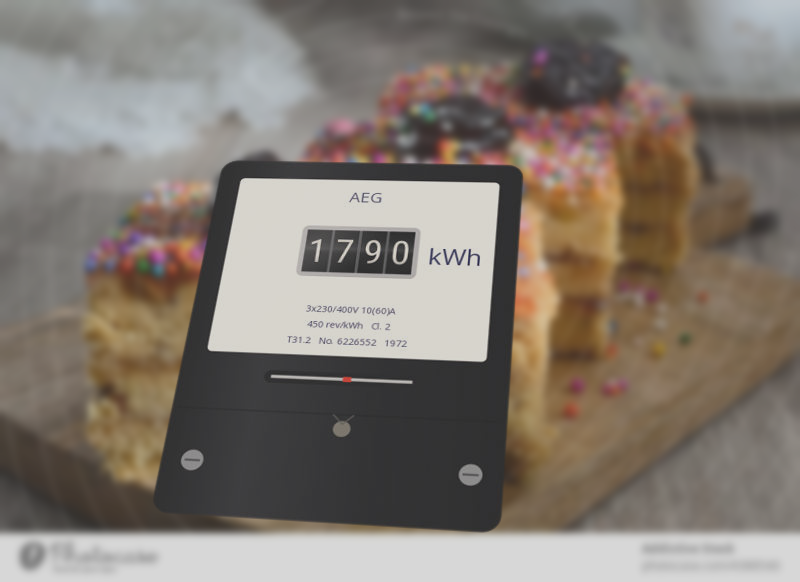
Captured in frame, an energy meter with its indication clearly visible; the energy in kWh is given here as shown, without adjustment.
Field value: 1790 kWh
